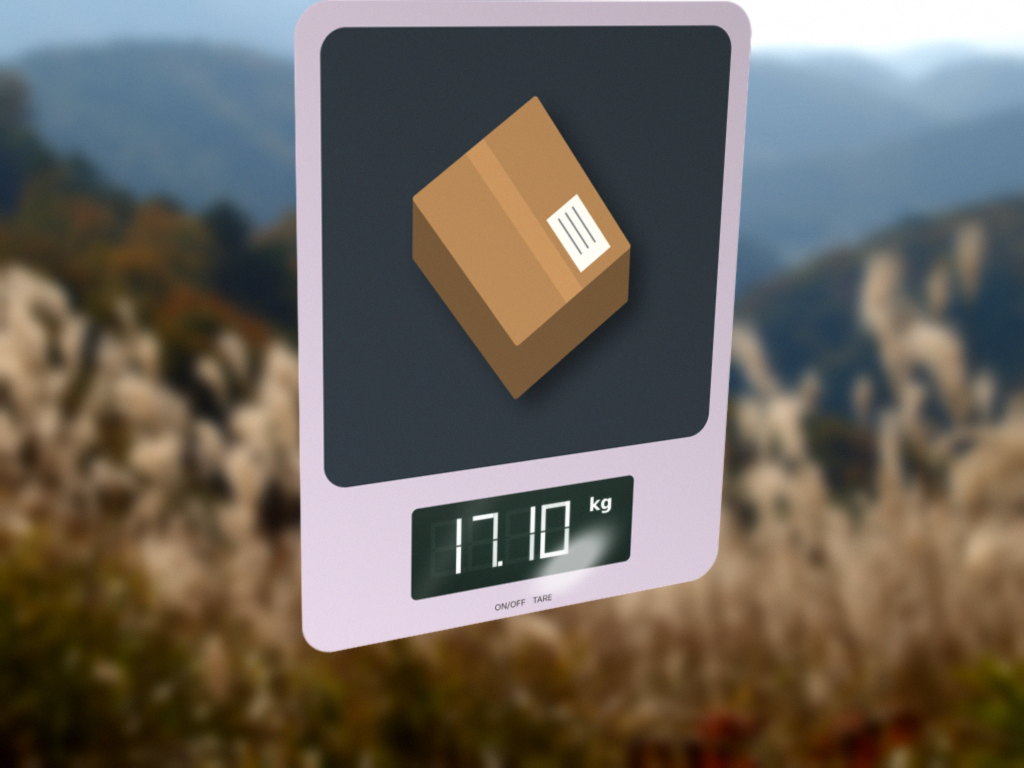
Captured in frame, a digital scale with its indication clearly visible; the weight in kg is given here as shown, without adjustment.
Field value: 17.10 kg
